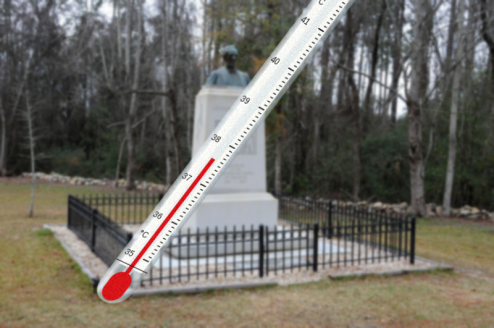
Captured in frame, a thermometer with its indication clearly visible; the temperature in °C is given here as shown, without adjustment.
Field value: 37.6 °C
